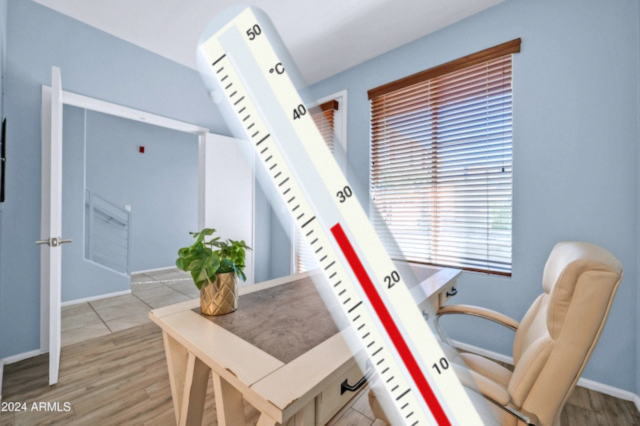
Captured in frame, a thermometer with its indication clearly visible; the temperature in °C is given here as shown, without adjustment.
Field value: 28 °C
